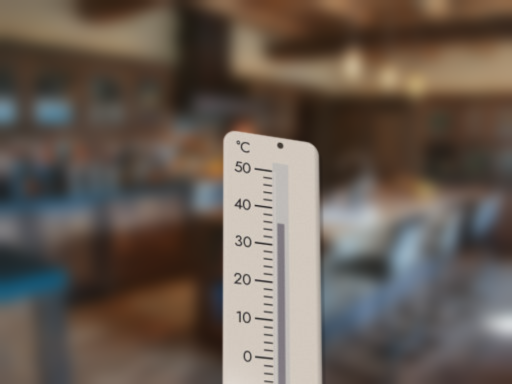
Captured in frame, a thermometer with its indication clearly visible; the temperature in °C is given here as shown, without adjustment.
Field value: 36 °C
